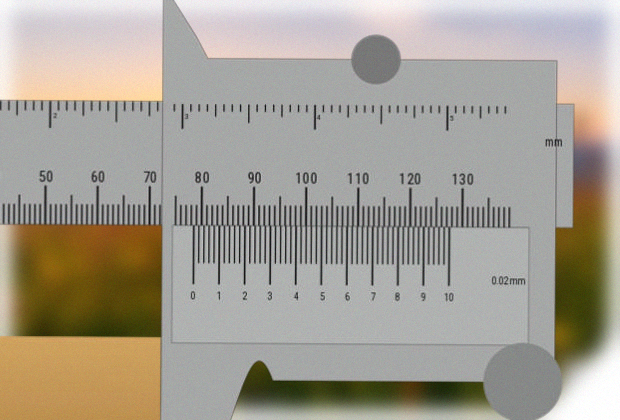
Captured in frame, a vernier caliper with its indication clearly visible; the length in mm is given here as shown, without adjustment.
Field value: 78.5 mm
